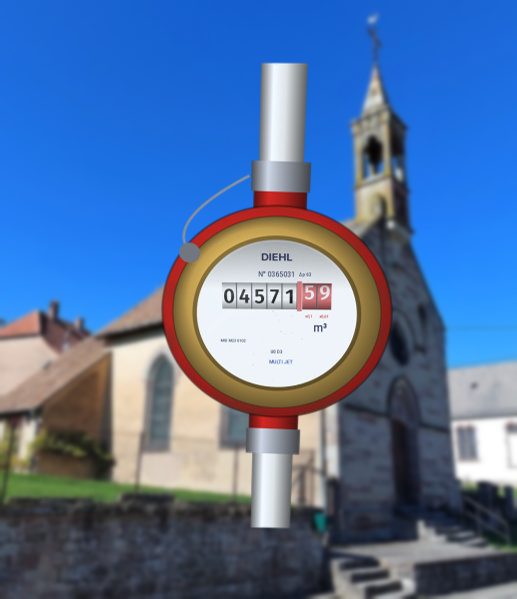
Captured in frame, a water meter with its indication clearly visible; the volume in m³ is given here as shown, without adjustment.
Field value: 4571.59 m³
